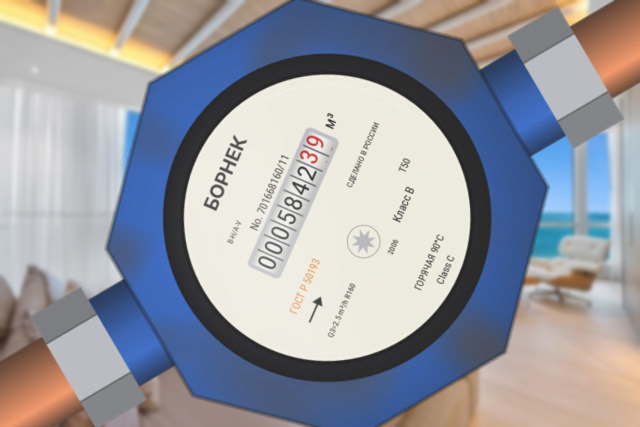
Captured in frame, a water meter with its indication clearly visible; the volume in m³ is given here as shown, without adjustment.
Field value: 5842.39 m³
